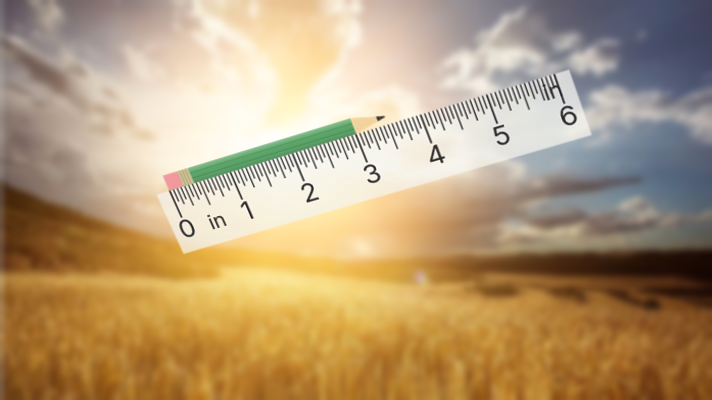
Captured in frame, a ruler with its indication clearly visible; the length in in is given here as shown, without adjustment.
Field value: 3.5 in
